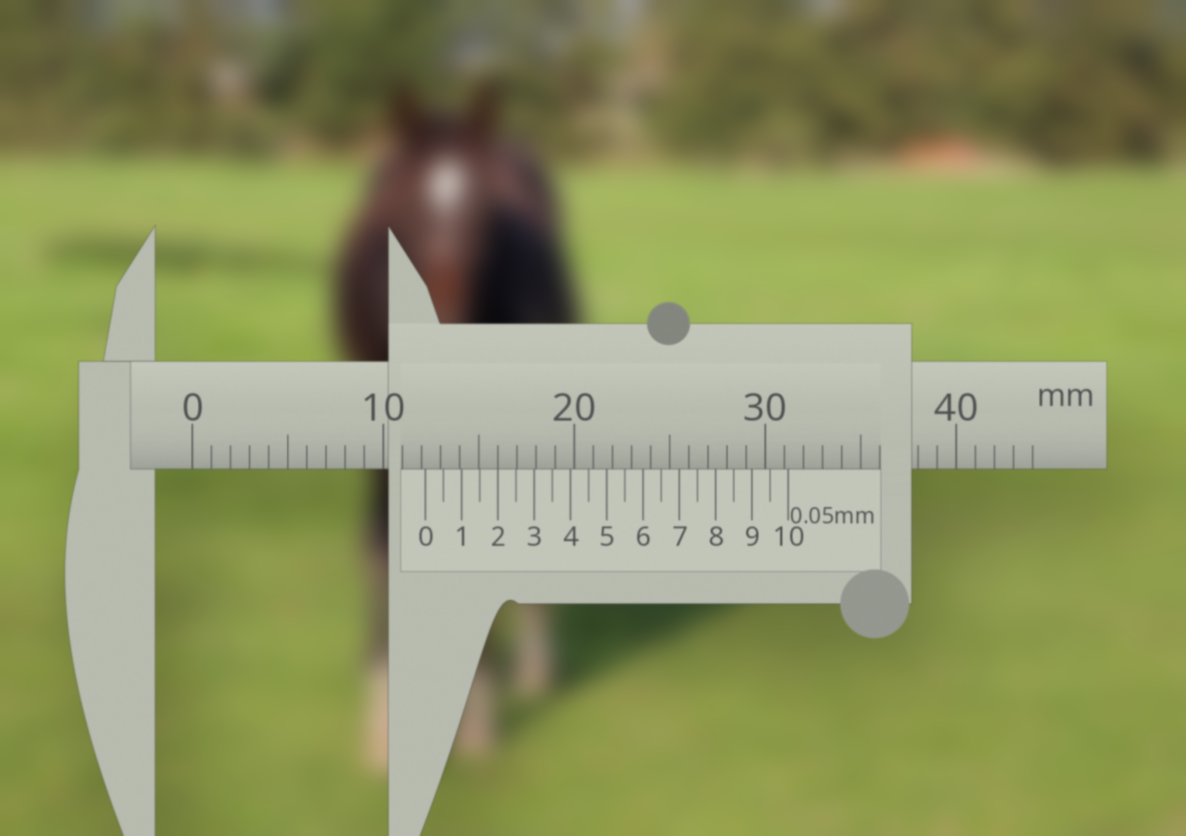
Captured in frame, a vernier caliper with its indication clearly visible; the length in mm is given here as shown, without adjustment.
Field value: 12.2 mm
